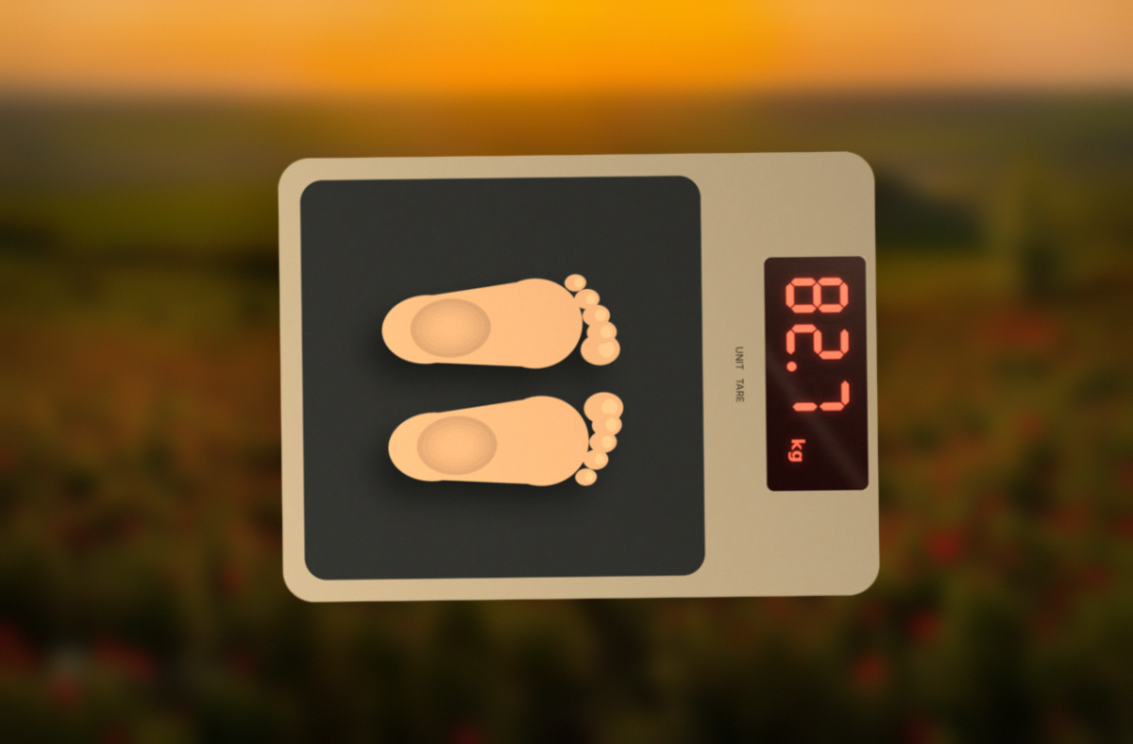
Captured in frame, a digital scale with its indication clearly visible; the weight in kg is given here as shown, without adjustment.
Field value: 82.7 kg
